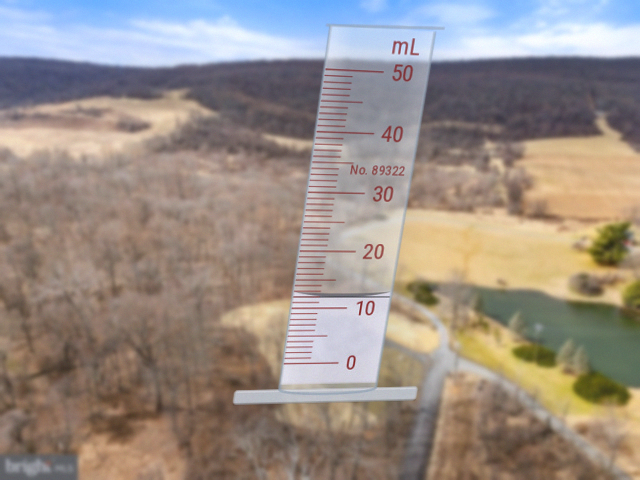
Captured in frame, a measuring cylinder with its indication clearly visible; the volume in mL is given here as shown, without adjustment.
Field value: 12 mL
